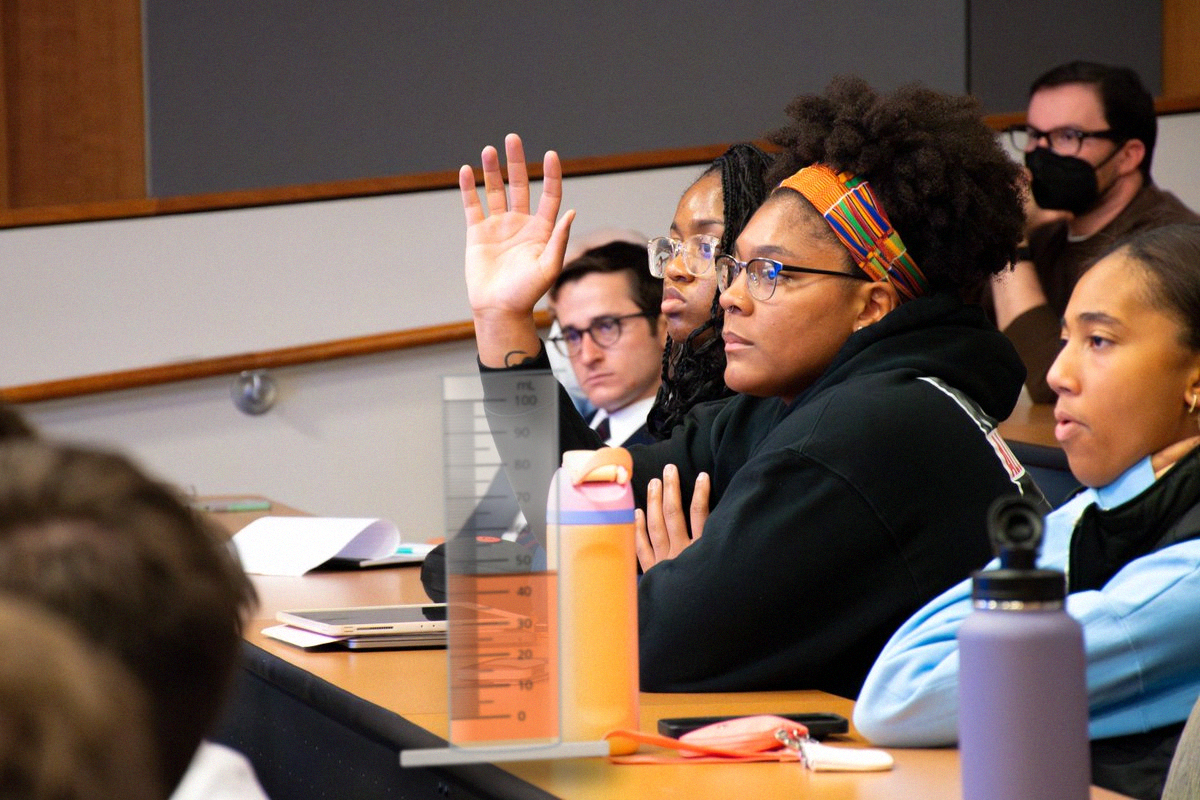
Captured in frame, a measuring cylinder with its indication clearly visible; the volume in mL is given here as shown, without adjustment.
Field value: 45 mL
